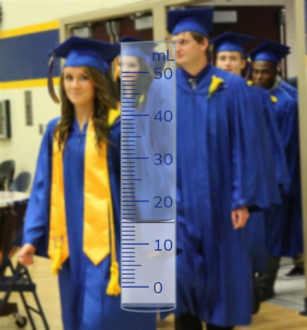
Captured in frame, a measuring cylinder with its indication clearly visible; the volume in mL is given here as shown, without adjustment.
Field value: 15 mL
